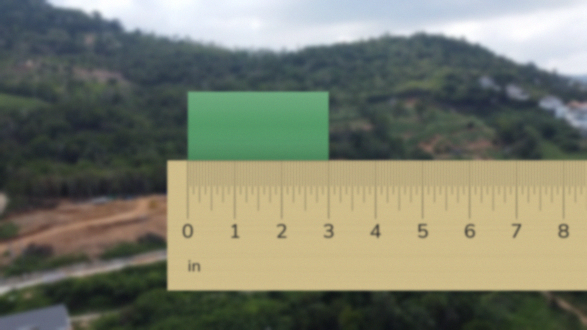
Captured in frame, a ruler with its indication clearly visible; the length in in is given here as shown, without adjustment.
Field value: 3 in
